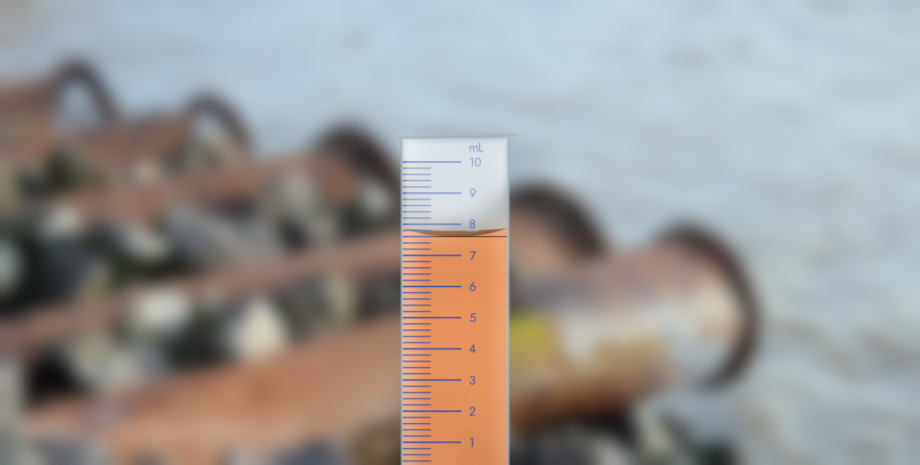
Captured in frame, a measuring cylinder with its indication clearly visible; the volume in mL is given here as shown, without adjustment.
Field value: 7.6 mL
